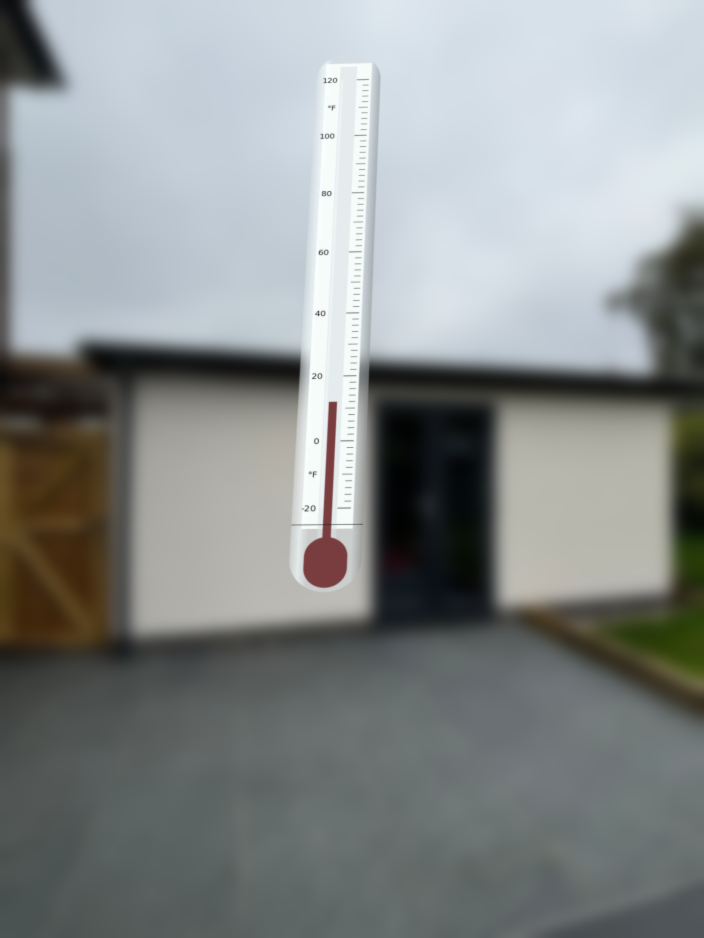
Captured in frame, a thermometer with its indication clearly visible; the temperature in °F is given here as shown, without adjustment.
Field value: 12 °F
